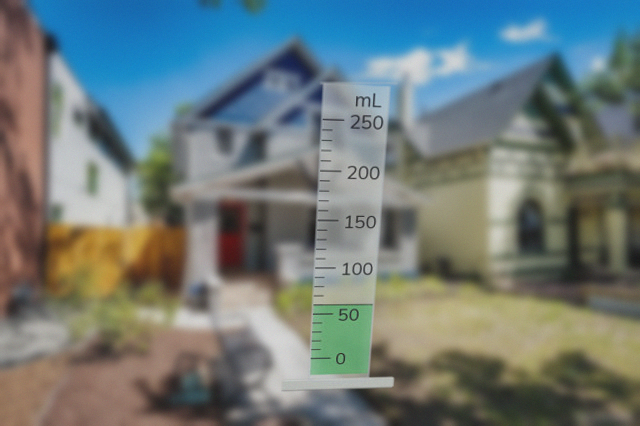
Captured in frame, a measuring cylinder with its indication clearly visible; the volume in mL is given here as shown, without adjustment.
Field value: 60 mL
